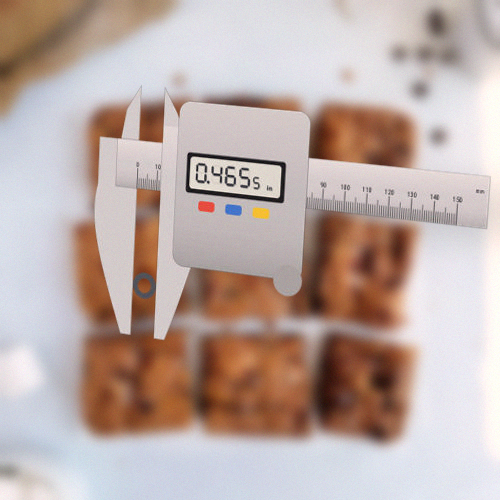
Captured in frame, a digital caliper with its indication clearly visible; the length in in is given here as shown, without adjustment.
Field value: 0.4655 in
